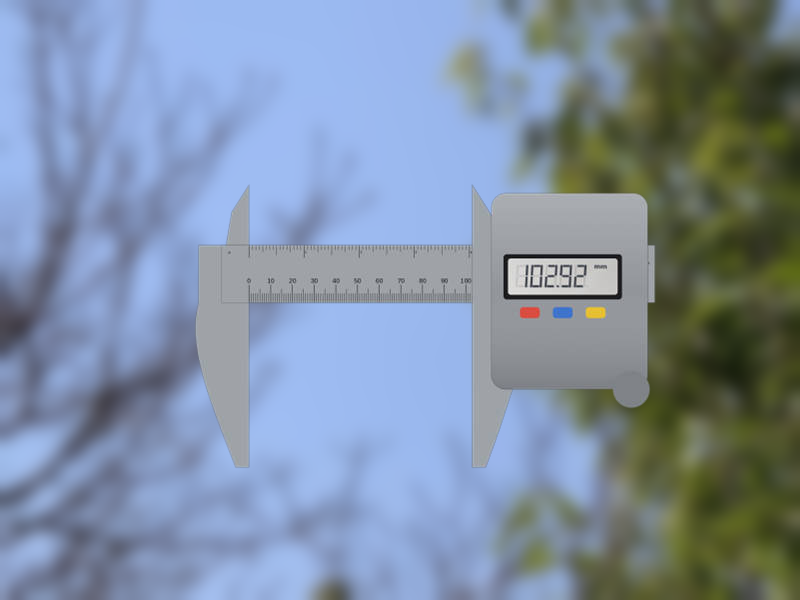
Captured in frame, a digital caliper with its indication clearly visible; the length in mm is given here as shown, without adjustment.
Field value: 102.92 mm
